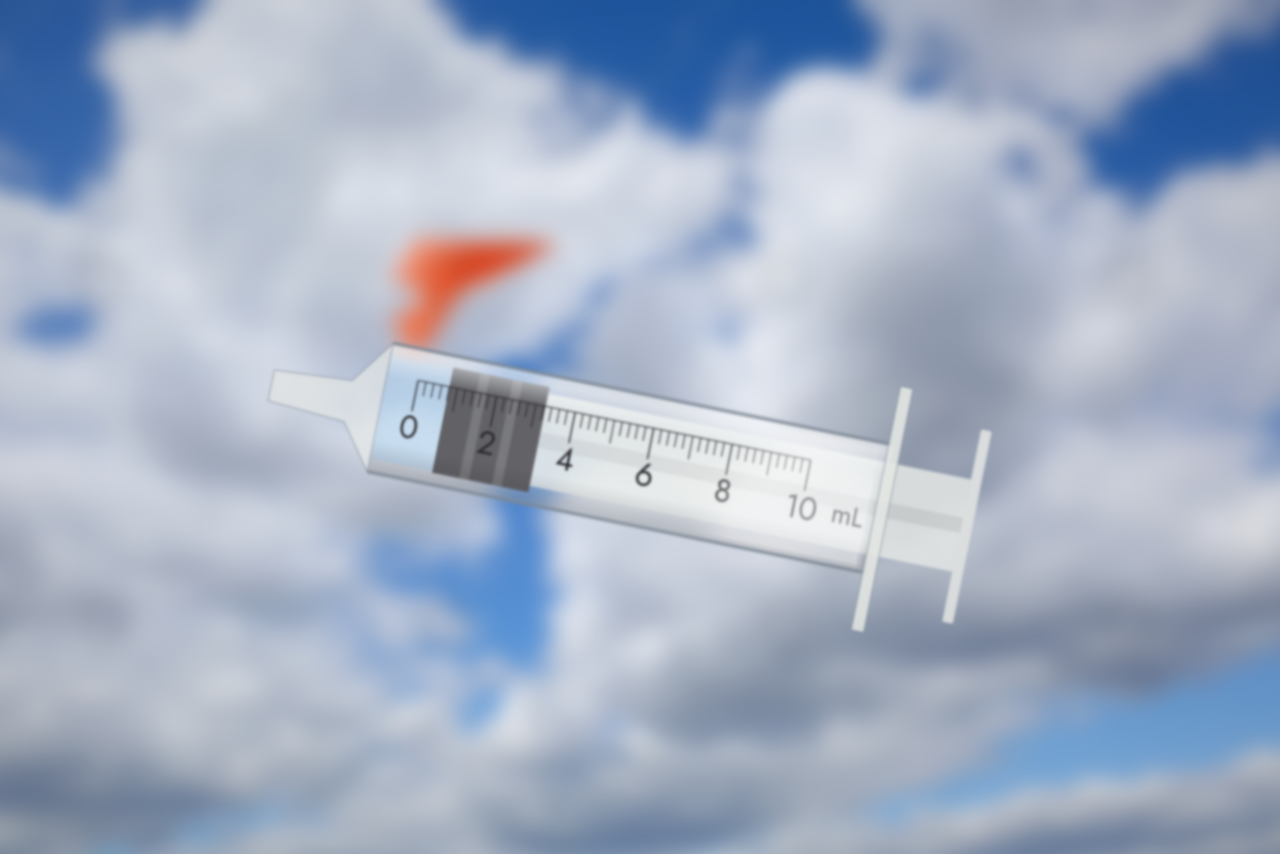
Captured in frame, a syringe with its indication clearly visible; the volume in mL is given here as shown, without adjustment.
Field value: 0.8 mL
